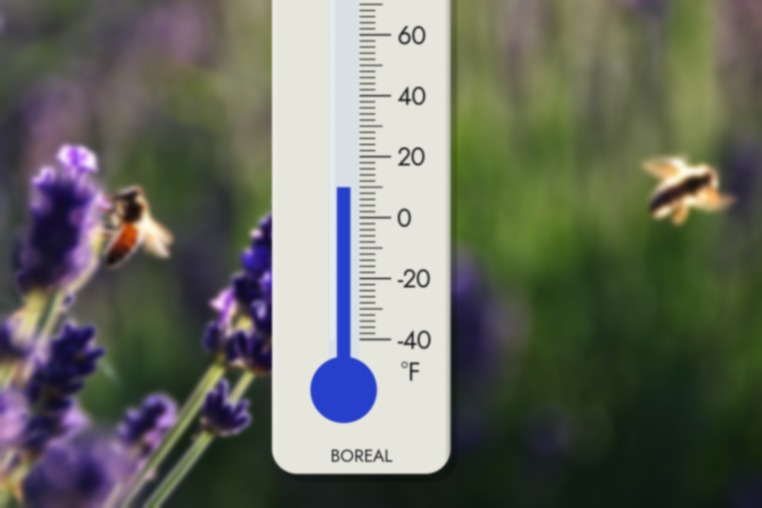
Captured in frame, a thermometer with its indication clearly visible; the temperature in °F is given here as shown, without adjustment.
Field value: 10 °F
